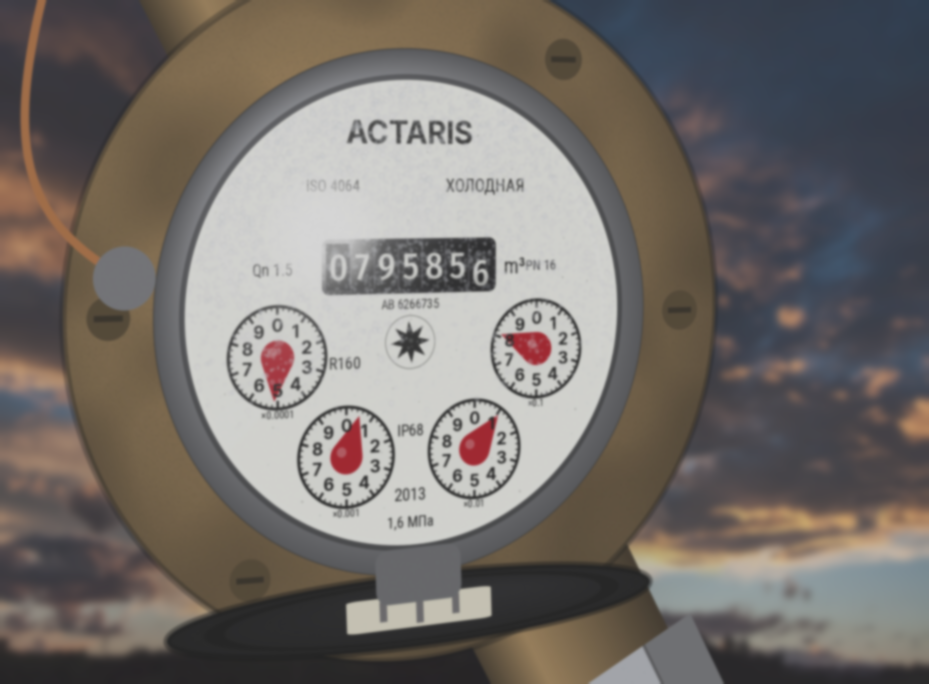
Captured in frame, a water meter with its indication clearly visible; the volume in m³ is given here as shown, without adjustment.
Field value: 795855.8105 m³
